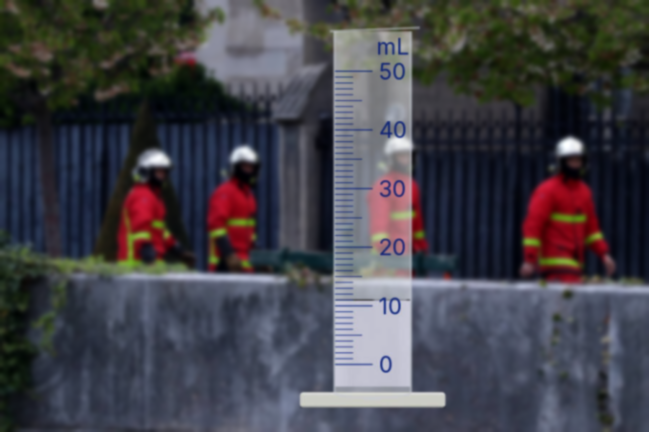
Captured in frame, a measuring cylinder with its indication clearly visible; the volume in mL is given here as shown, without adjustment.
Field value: 11 mL
